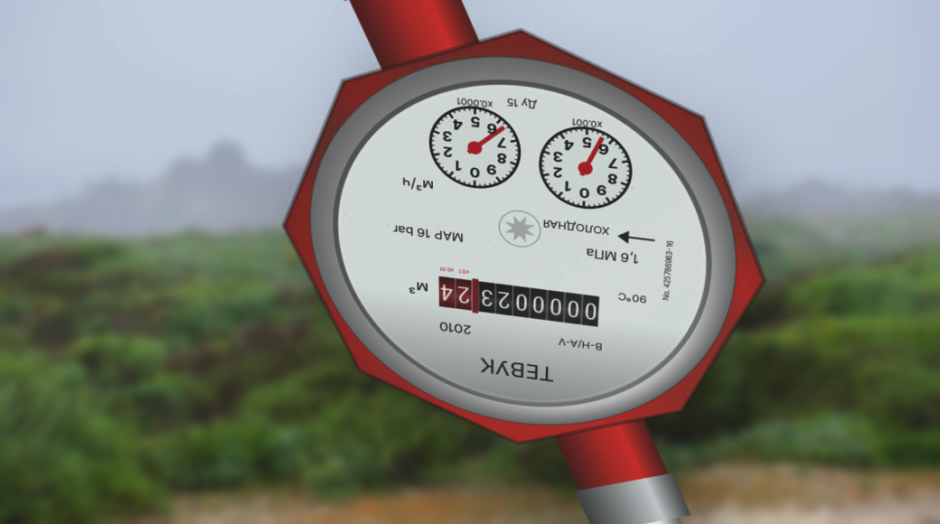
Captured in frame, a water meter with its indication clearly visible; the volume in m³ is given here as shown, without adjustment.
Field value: 23.2456 m³
